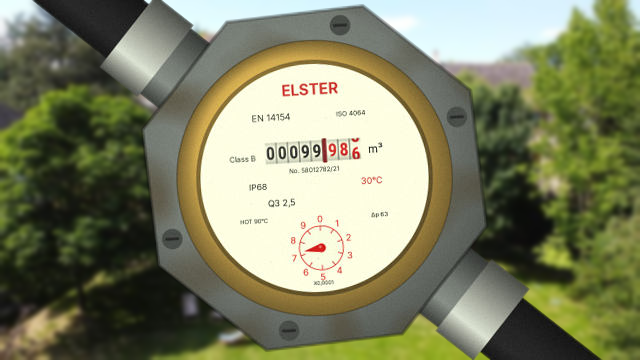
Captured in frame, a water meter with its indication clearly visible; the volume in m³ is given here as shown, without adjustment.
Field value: 99.9857 m³
